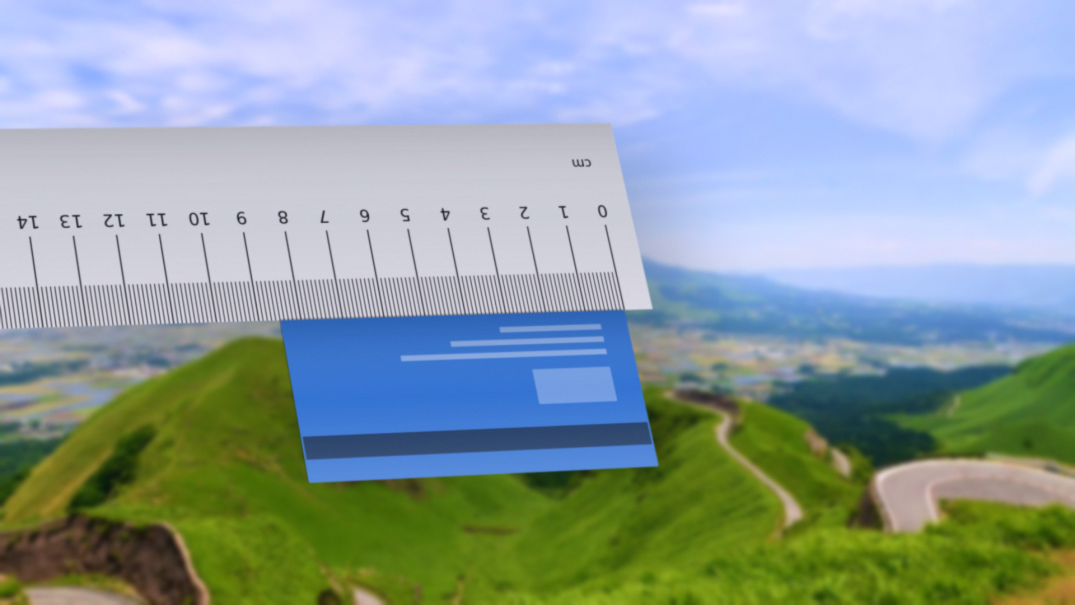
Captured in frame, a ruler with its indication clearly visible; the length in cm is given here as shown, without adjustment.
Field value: 8.5 cm
